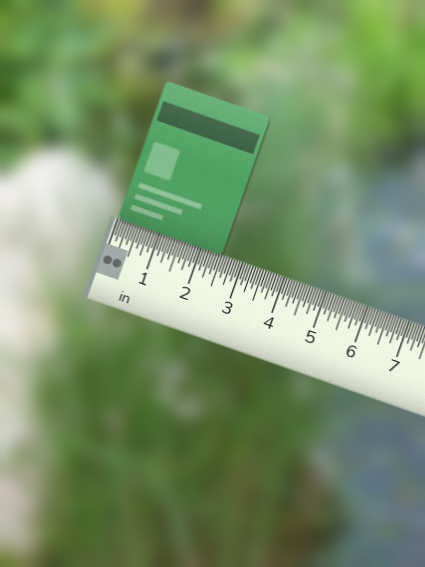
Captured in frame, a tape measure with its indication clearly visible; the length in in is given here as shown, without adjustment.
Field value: 2.5 in
